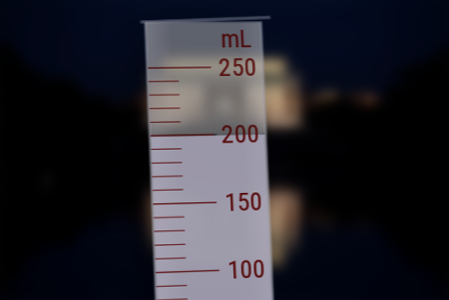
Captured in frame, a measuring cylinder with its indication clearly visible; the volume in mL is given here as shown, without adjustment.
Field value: 200 mL
